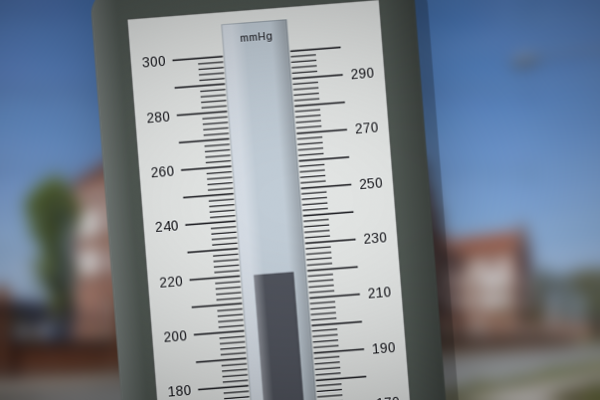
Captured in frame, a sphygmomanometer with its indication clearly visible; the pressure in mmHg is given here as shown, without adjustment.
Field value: 220 mmHg
